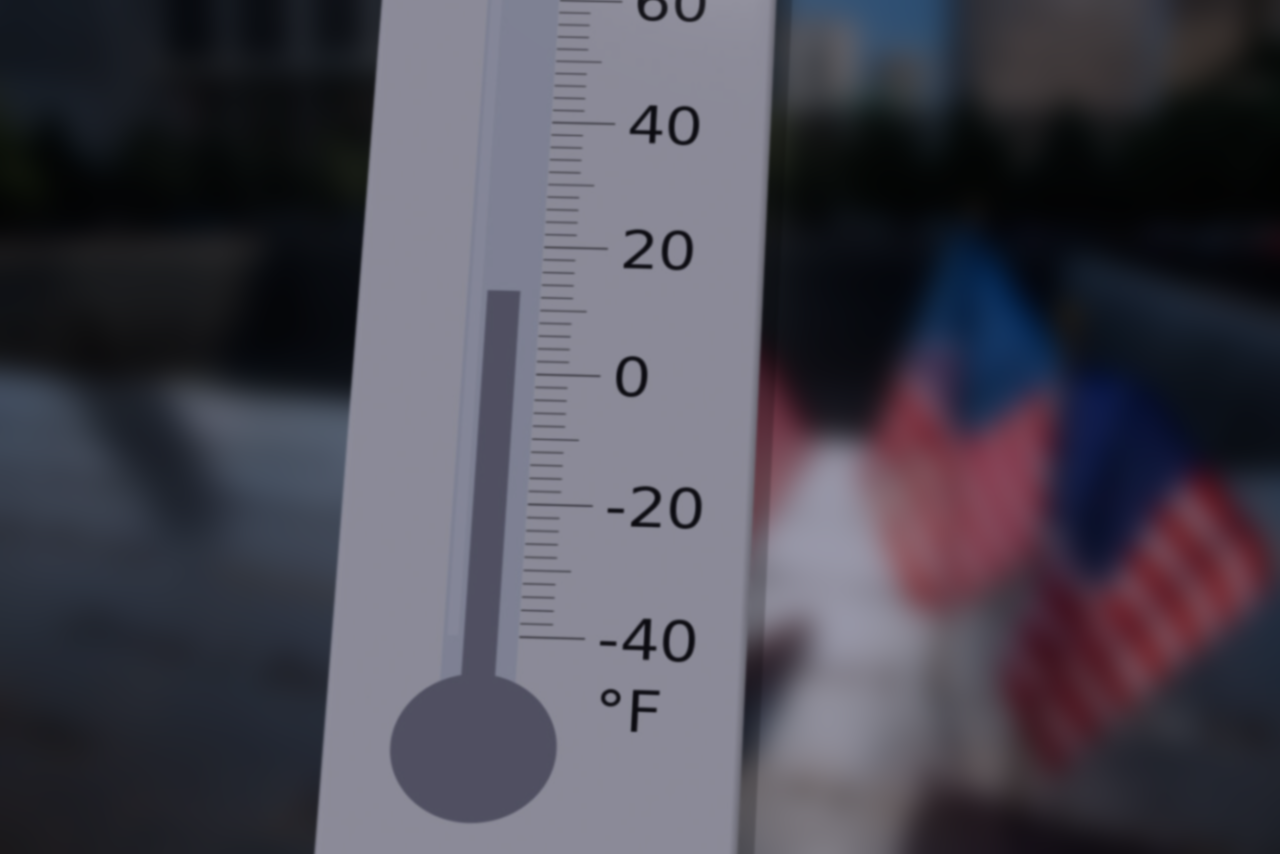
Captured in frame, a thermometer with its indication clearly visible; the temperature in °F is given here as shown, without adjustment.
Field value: 13 °F
